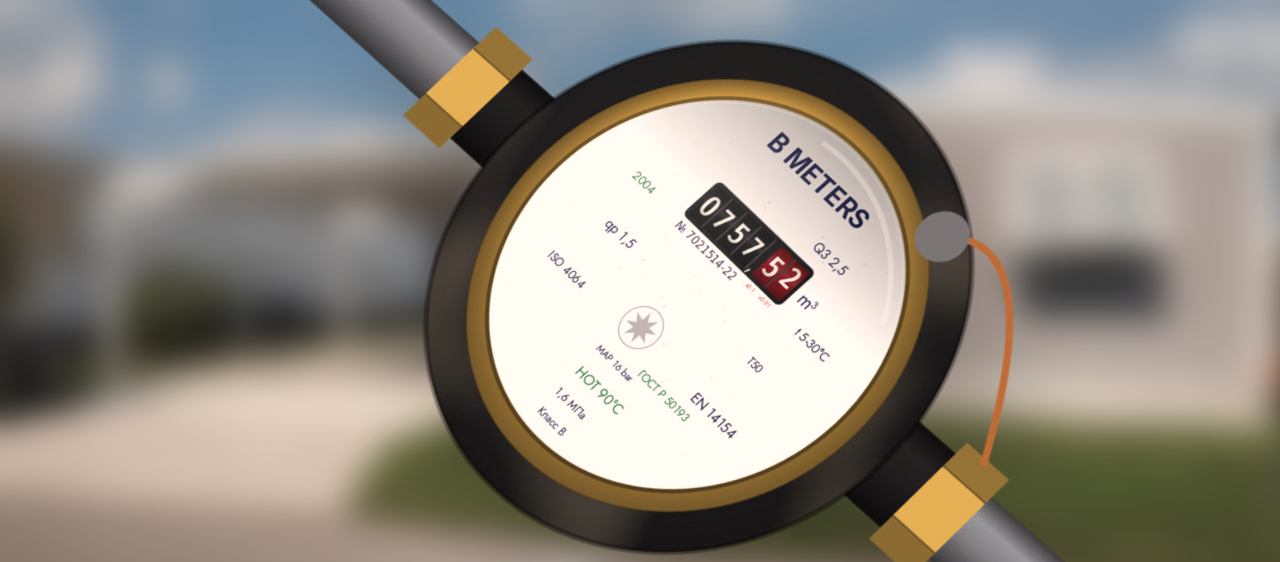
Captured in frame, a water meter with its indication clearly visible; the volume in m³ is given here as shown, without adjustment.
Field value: 757.52 m³
